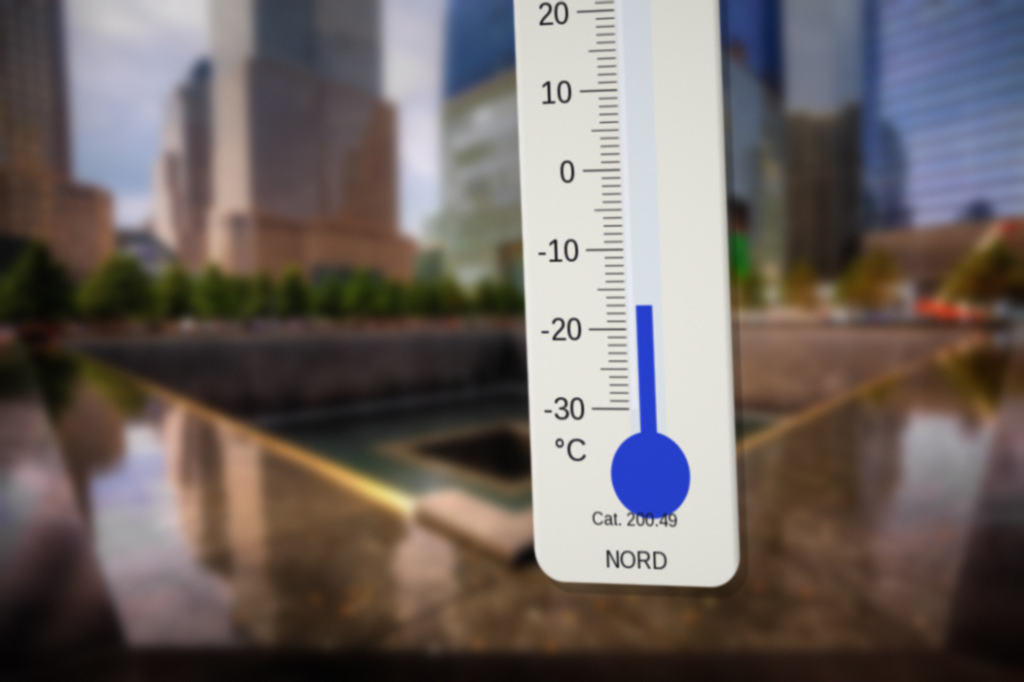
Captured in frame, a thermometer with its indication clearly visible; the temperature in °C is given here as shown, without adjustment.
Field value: -17 °C
